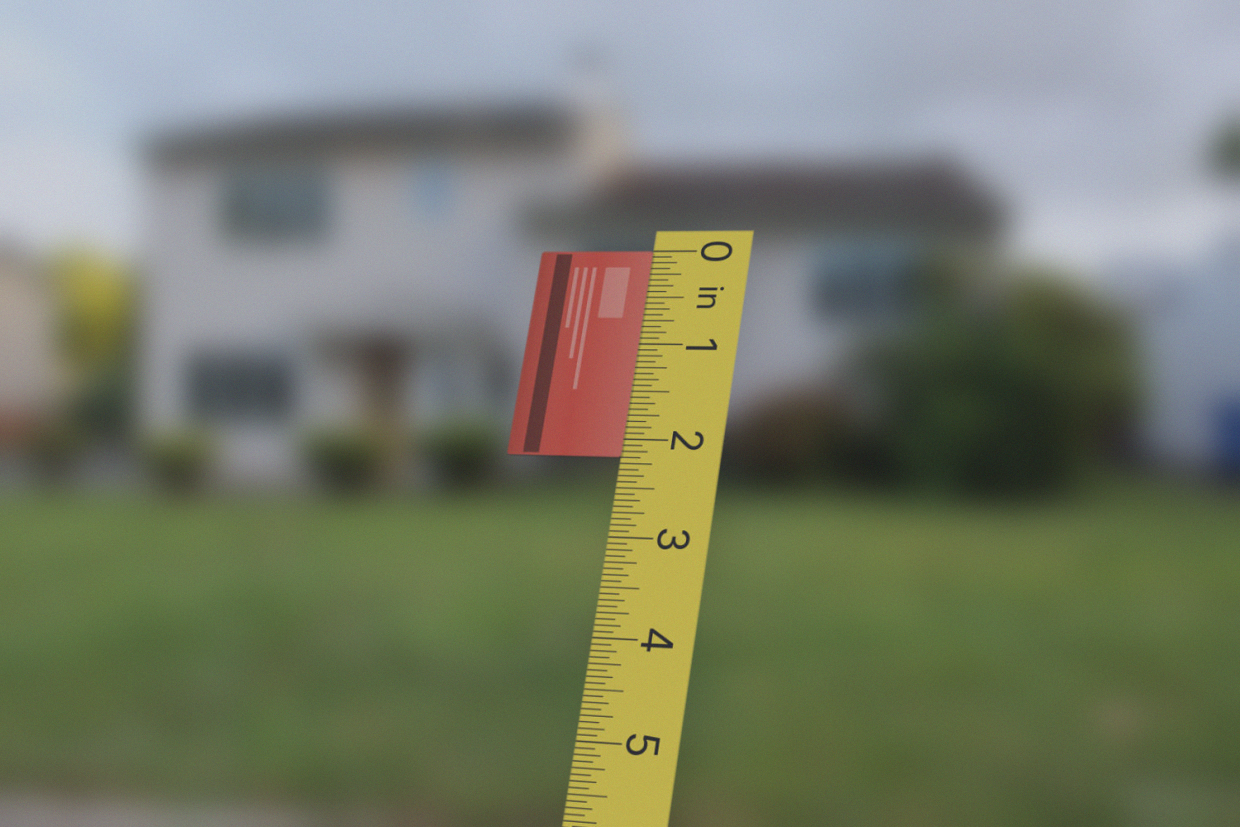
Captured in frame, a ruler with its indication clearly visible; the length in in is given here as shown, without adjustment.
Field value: 2.1875 in
